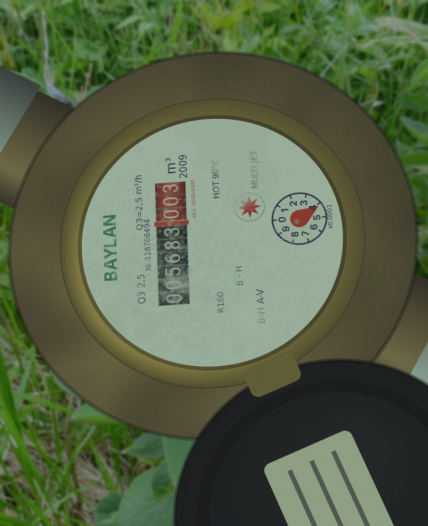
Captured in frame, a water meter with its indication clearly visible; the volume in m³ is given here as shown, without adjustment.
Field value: 5683.0034 m³
